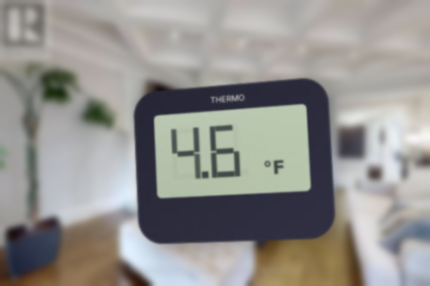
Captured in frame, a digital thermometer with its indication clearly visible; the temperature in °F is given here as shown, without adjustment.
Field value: 4.6 °F
